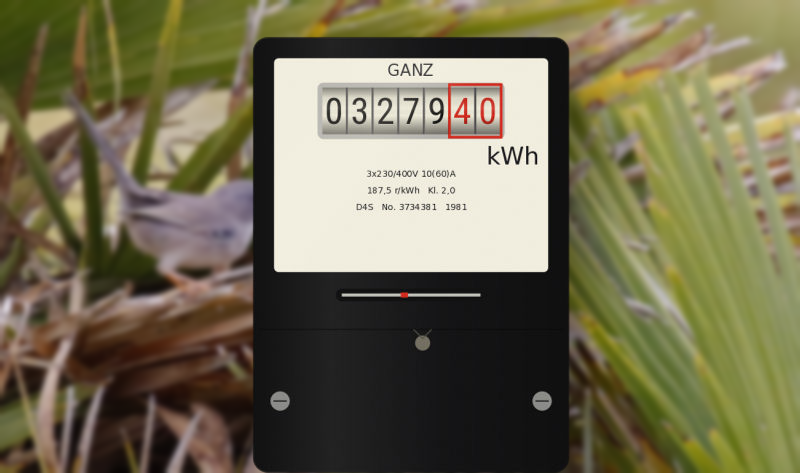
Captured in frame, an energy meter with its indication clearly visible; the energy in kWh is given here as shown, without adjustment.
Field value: 3279.40 kWh
